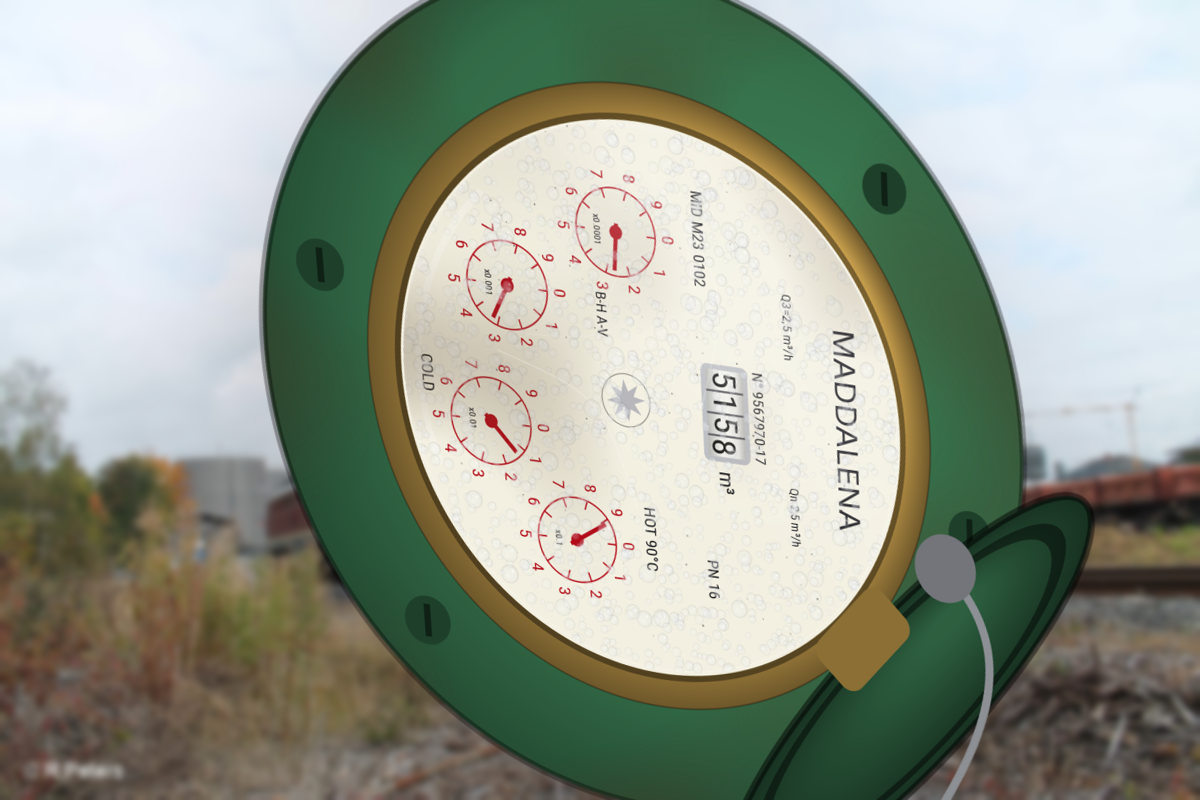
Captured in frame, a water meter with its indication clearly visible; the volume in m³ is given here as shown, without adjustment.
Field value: 5157.9132 m³
